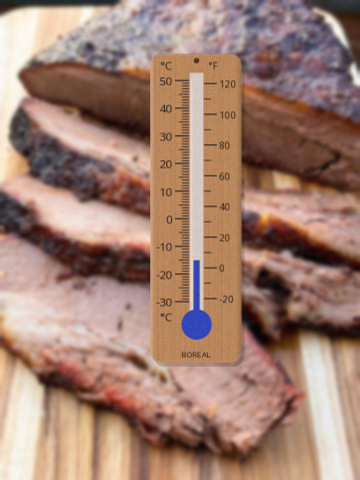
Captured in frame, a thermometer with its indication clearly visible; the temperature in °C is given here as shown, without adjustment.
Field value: -15 °C
